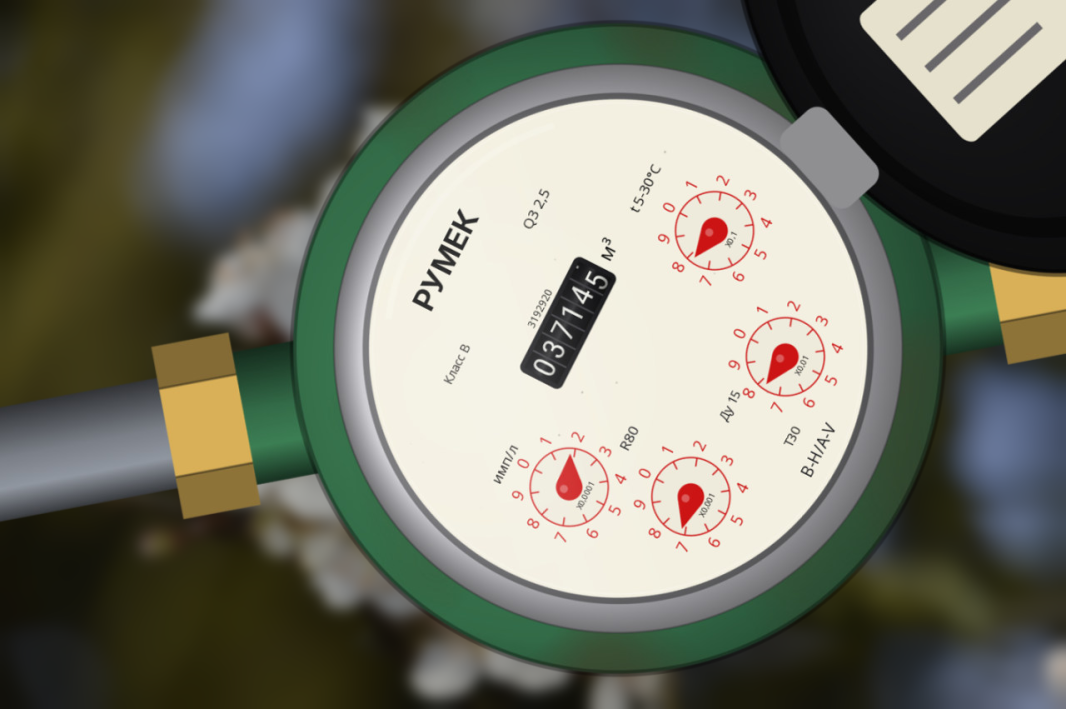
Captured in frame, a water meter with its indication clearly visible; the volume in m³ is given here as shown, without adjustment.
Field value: 37144.7771 m³
